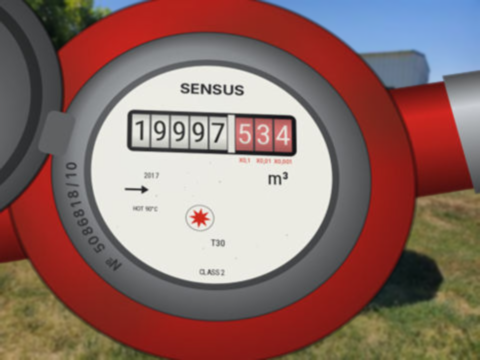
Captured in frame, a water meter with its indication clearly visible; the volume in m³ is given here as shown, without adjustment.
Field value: 19997.534 m³
